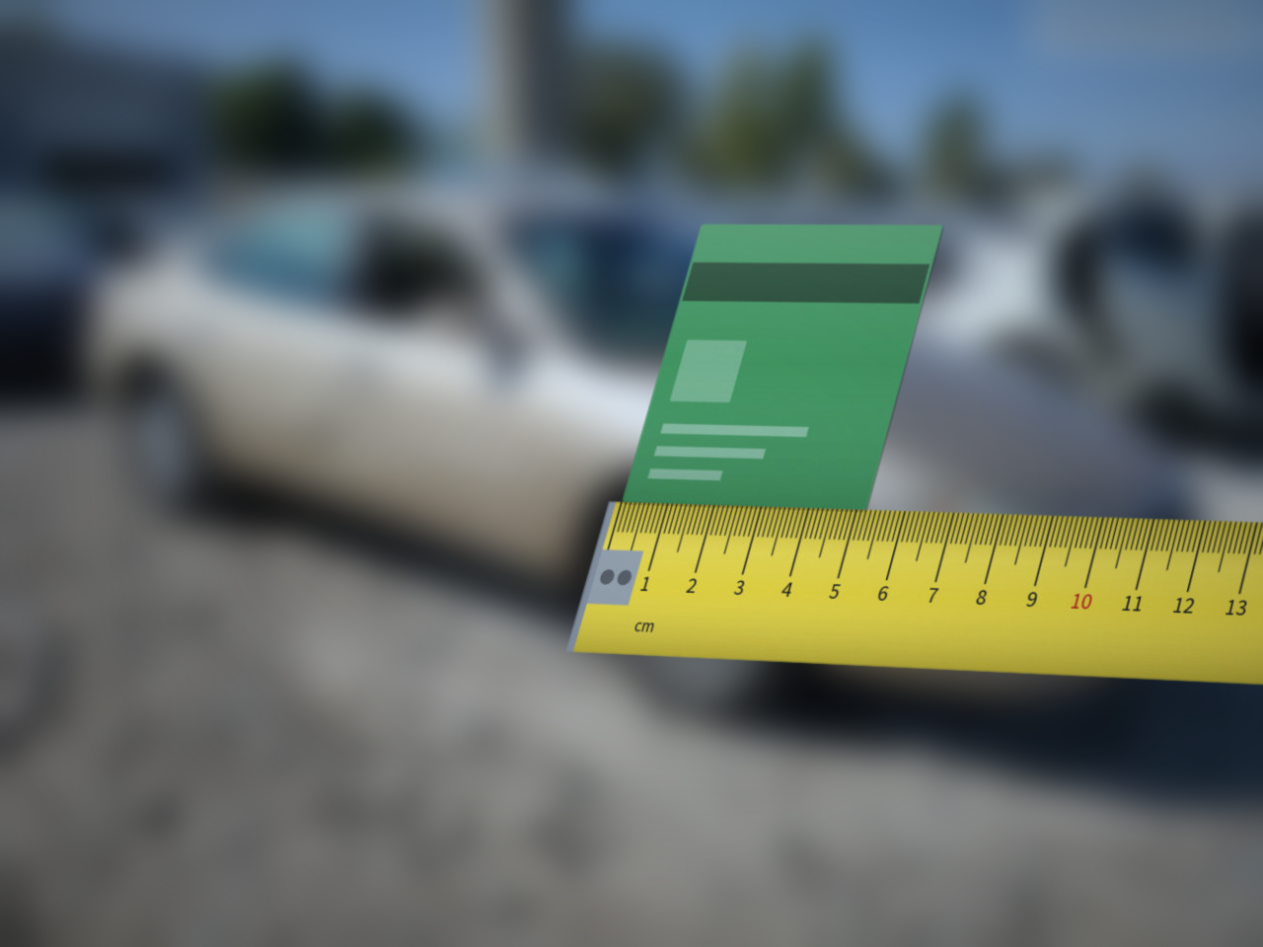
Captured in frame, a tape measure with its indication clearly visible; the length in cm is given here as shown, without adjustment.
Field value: 5.2 cm
